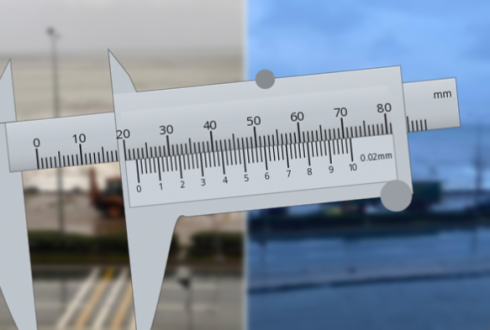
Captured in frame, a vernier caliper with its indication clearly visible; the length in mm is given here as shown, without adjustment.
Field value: 22.5 mm
